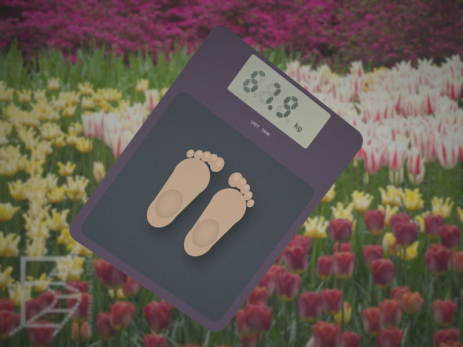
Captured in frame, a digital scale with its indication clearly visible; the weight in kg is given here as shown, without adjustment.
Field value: 67.9 kg
